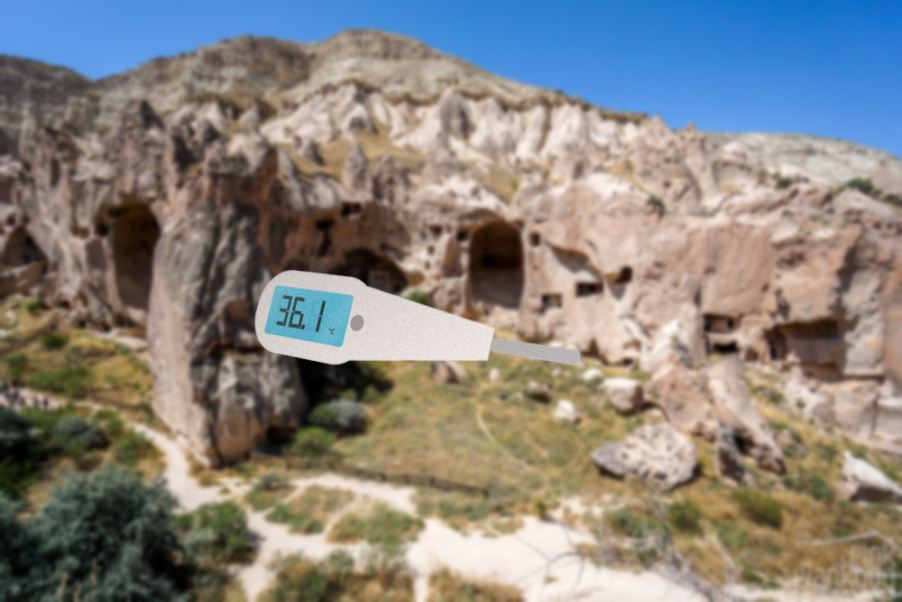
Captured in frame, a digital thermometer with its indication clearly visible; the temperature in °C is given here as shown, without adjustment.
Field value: 36.1 °C
